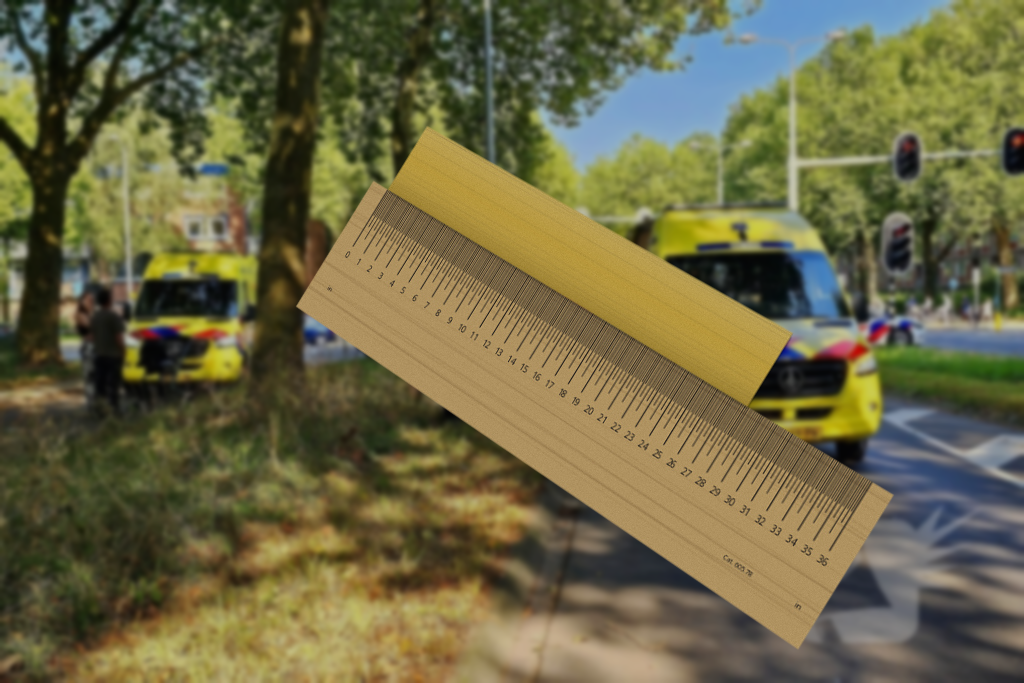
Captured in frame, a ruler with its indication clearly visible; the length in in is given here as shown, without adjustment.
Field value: 28 in
